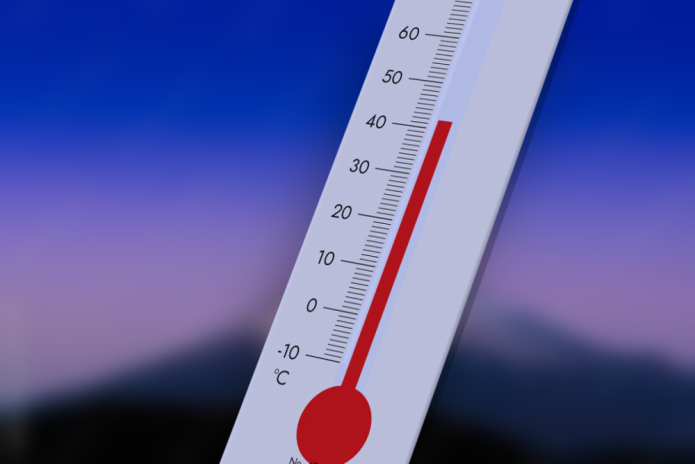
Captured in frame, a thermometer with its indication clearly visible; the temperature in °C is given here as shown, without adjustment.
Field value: 42 °C
